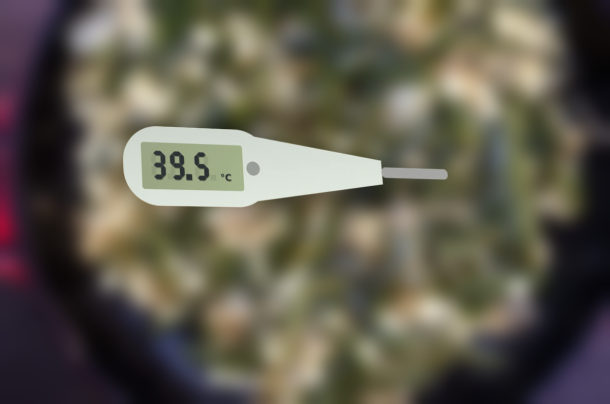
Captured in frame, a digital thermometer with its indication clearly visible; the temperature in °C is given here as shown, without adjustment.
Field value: 39.5 °C
